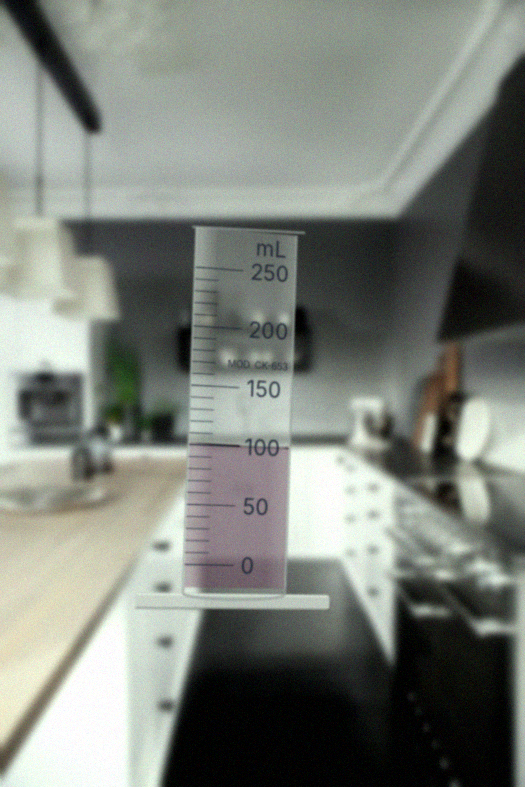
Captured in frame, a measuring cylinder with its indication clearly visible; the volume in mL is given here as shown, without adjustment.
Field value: 100 mL
